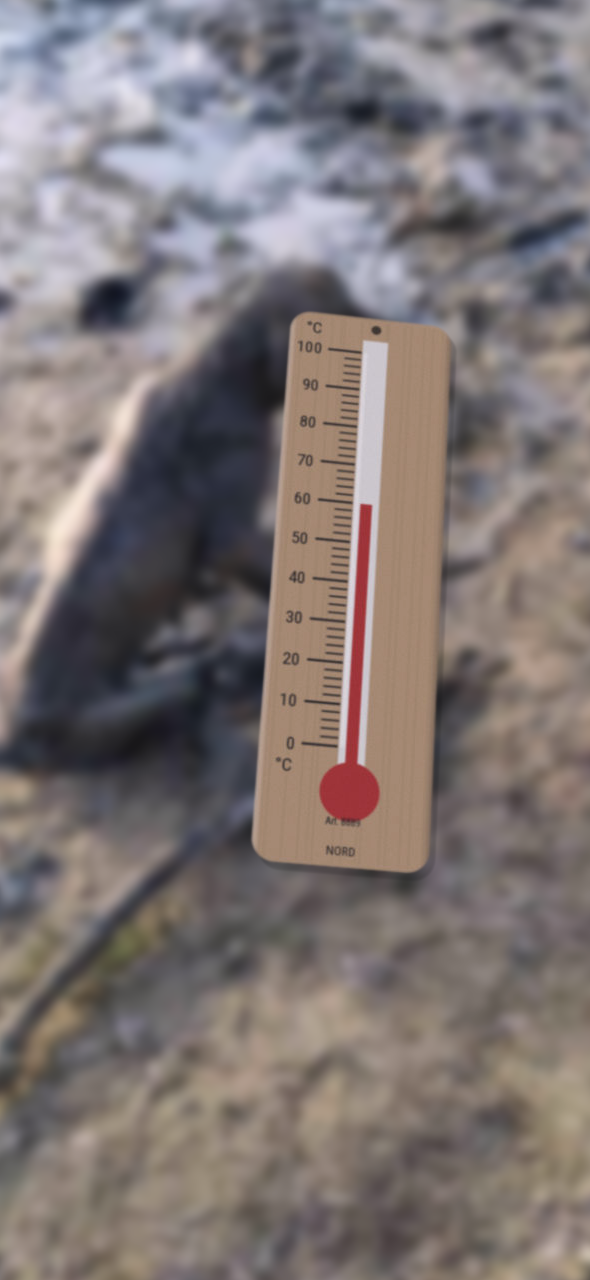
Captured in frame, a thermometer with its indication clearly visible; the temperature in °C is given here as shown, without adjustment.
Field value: 60 °C
